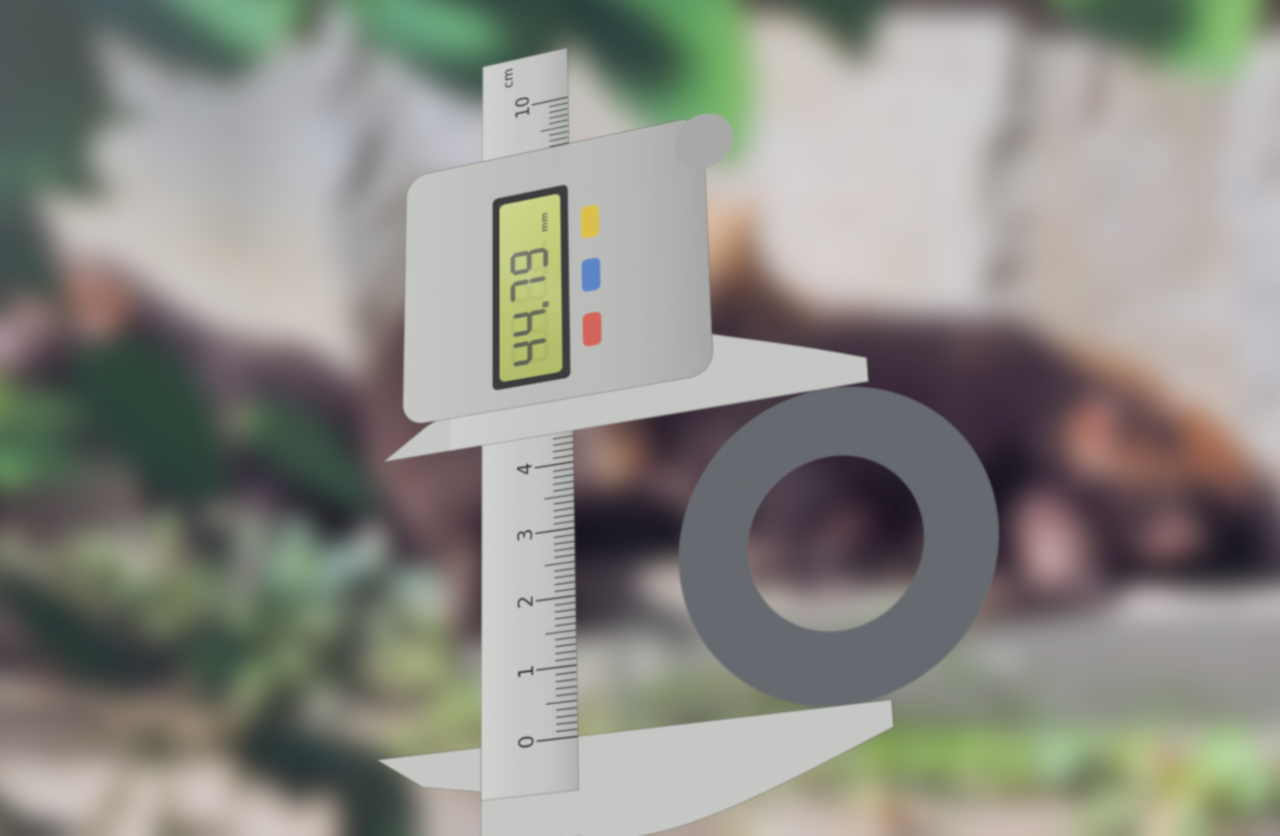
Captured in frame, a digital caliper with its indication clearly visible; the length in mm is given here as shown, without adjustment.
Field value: 44.79 mm
